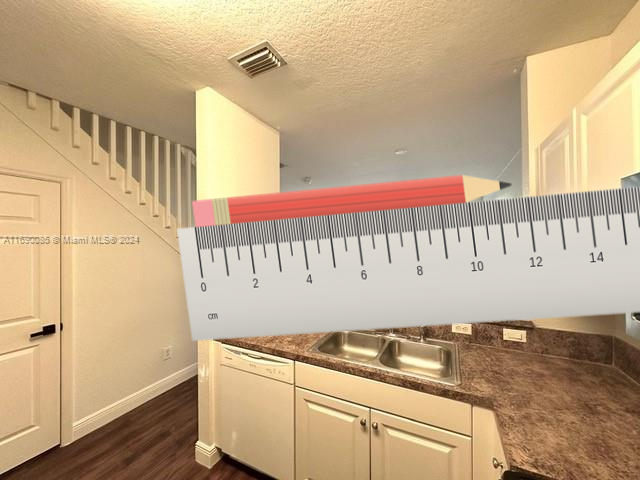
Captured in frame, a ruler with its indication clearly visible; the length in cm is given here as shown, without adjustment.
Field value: 11.5 cm
